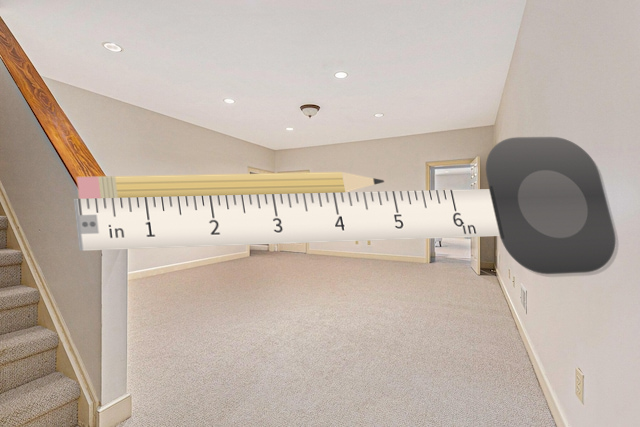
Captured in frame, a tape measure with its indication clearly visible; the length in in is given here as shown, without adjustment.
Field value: 4.875 in
